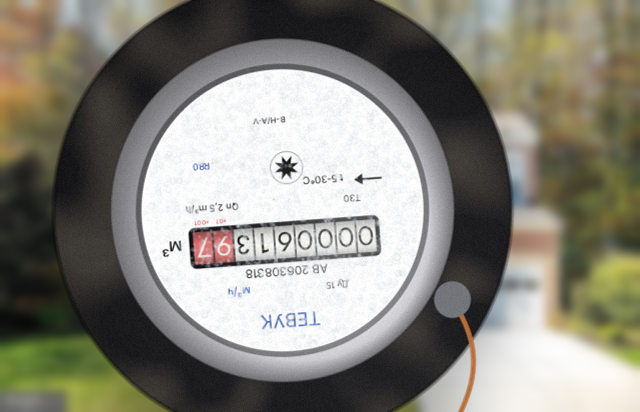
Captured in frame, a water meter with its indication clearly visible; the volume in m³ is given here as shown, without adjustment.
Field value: 613.97 m³
